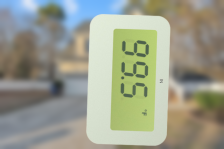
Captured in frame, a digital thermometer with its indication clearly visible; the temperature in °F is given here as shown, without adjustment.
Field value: 99.5 °F
